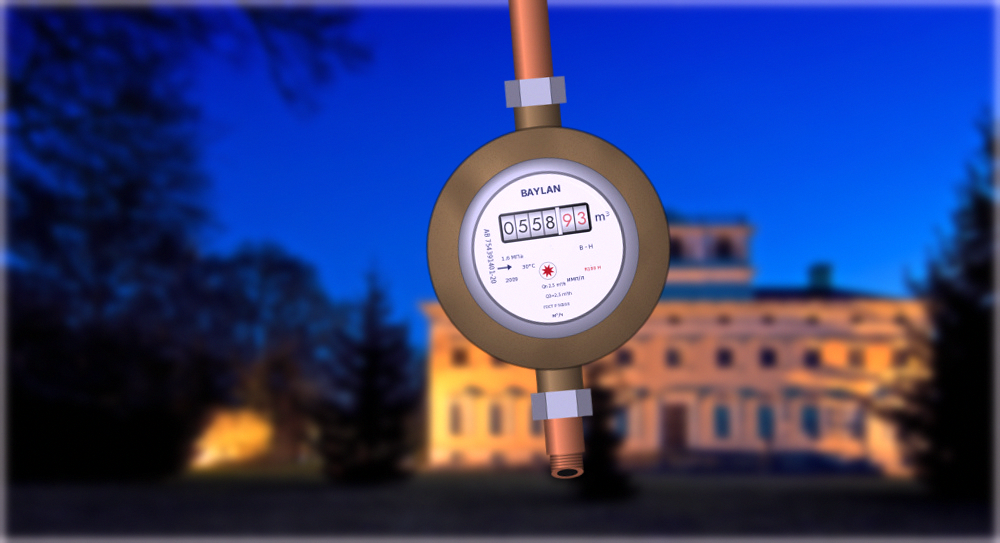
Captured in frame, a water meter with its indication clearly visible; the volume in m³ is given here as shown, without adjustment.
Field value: 558.93 m³
